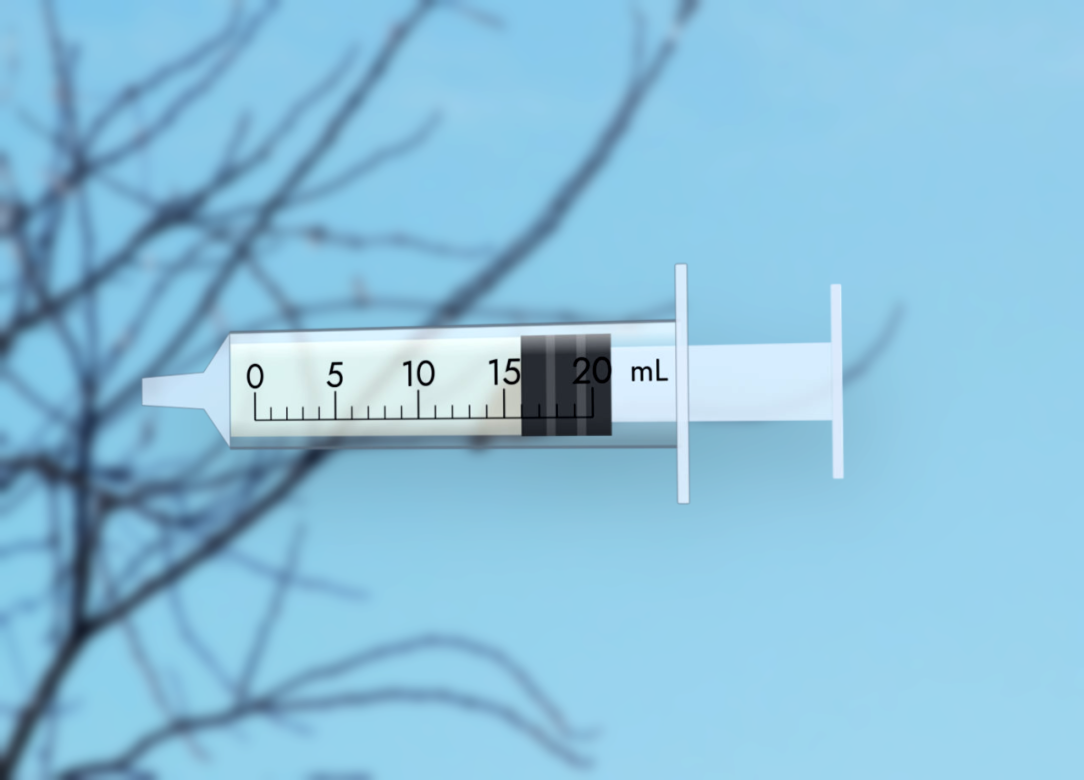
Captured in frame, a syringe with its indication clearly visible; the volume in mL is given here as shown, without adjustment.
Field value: 16 mL
